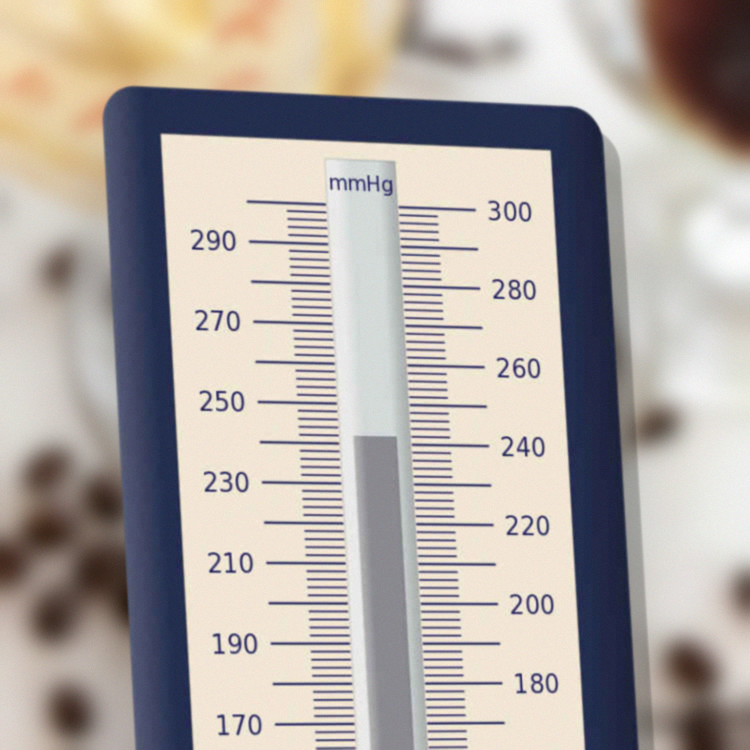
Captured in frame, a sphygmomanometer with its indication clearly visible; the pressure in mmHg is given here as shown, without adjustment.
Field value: 242 mmHg
